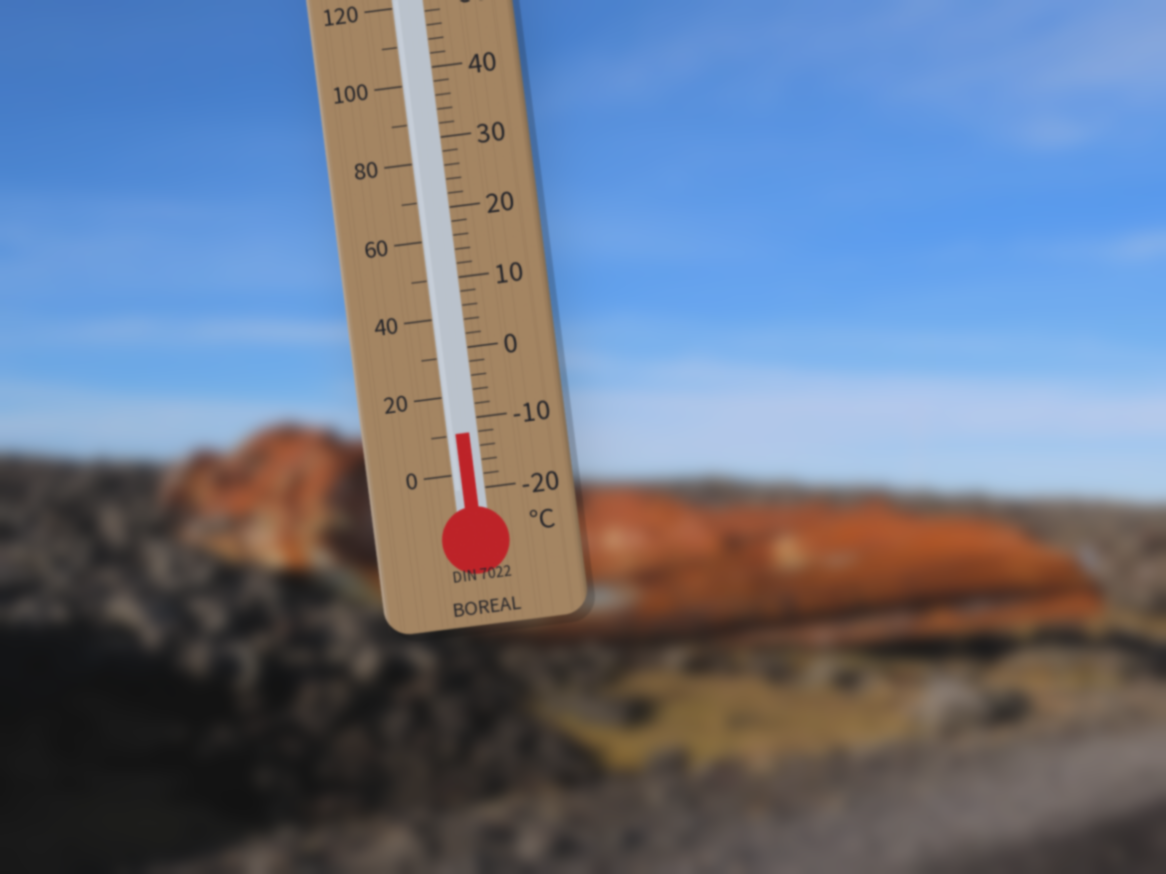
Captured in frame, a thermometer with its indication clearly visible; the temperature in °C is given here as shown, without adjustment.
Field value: -12 °C
